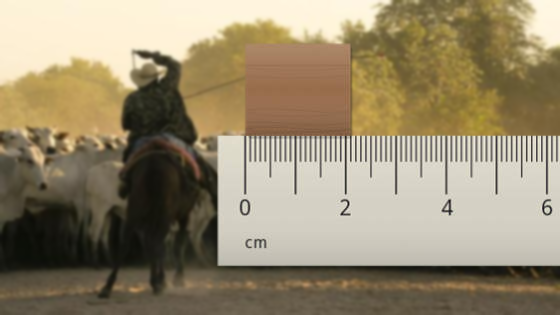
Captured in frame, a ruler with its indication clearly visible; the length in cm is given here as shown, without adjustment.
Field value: 2.1 cm
